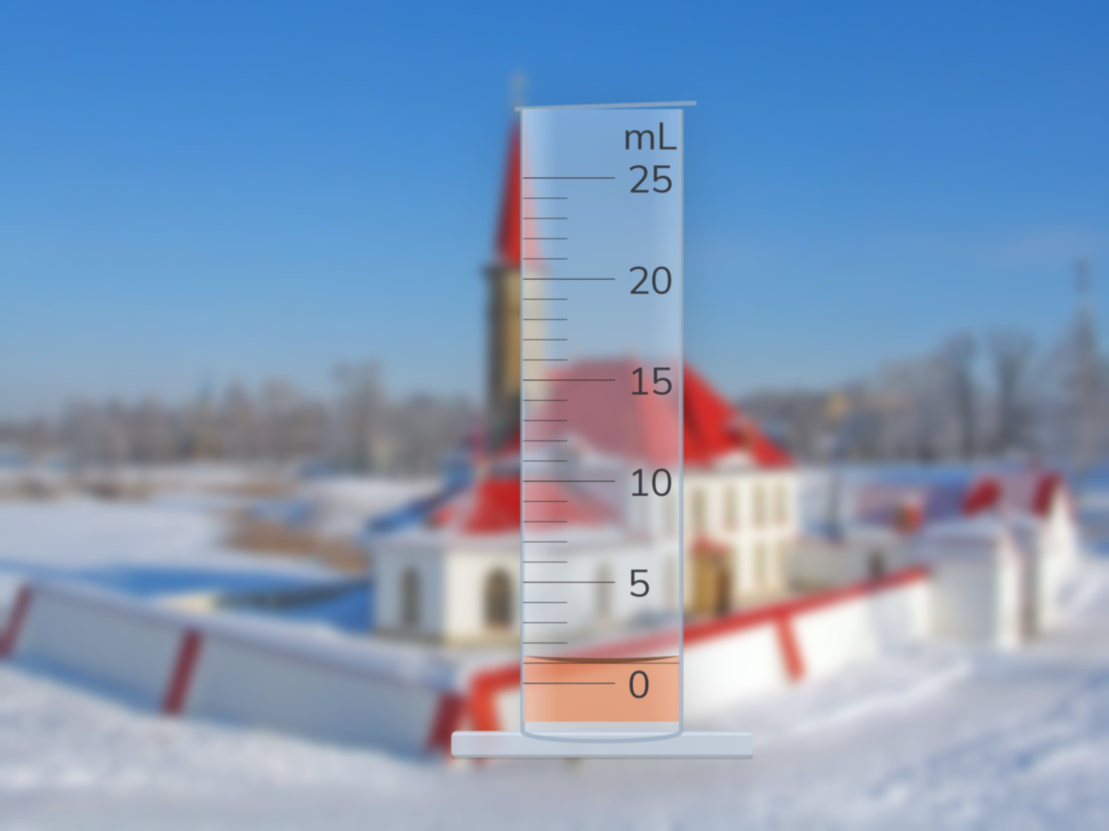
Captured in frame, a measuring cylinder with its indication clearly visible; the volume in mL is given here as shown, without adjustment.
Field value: 1 mL
